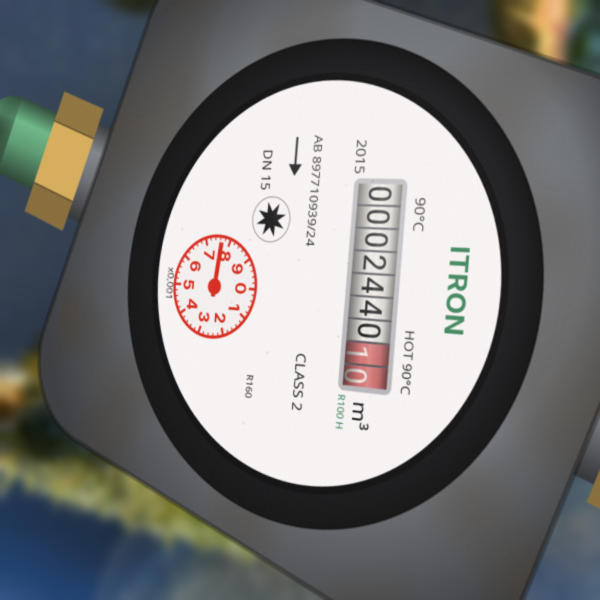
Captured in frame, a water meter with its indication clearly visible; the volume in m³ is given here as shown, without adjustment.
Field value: 2440.097 m³
